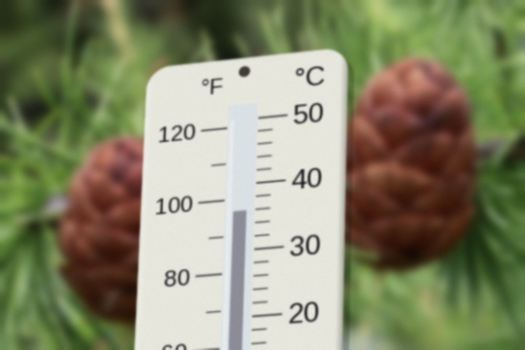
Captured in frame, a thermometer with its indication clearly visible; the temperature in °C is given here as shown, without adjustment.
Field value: 36 °C
